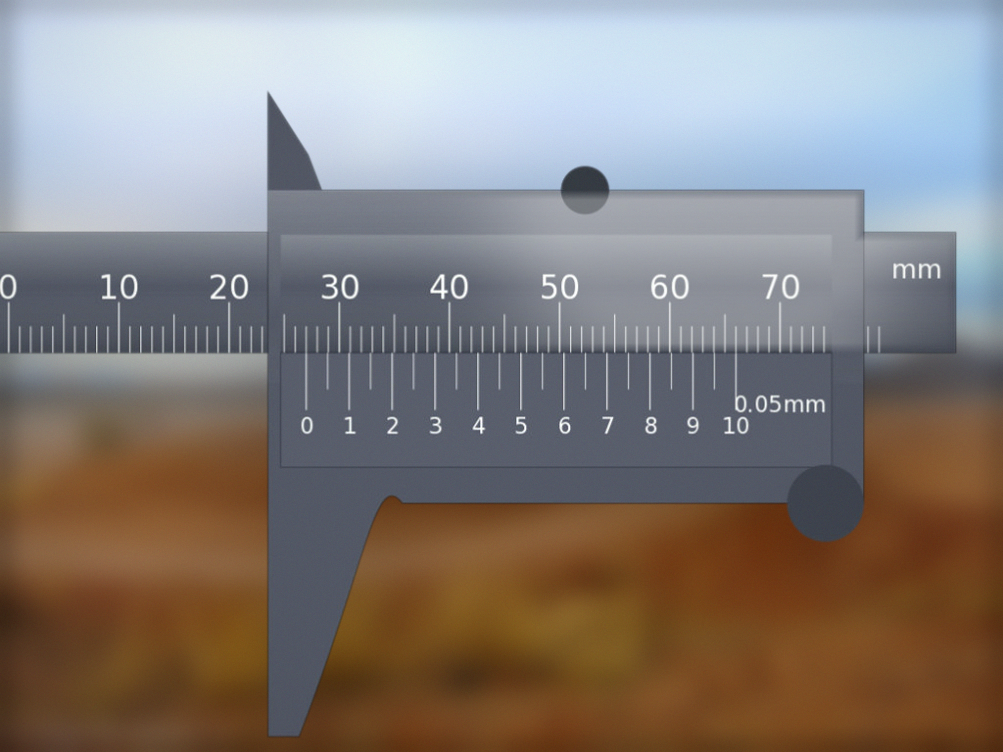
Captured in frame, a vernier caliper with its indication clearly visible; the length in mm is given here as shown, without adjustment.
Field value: 27.0 mm
